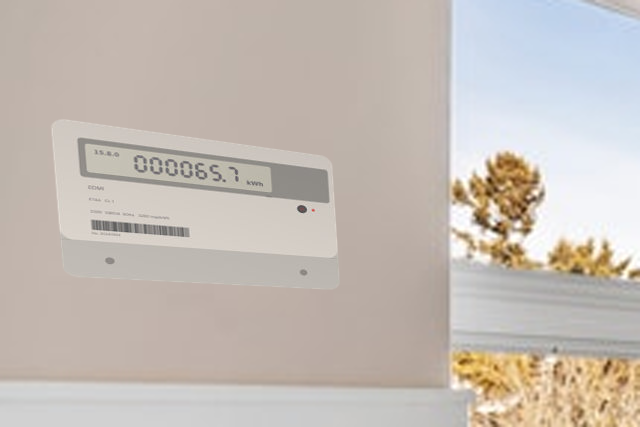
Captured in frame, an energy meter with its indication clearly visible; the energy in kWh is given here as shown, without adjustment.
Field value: 65.7 kWh
